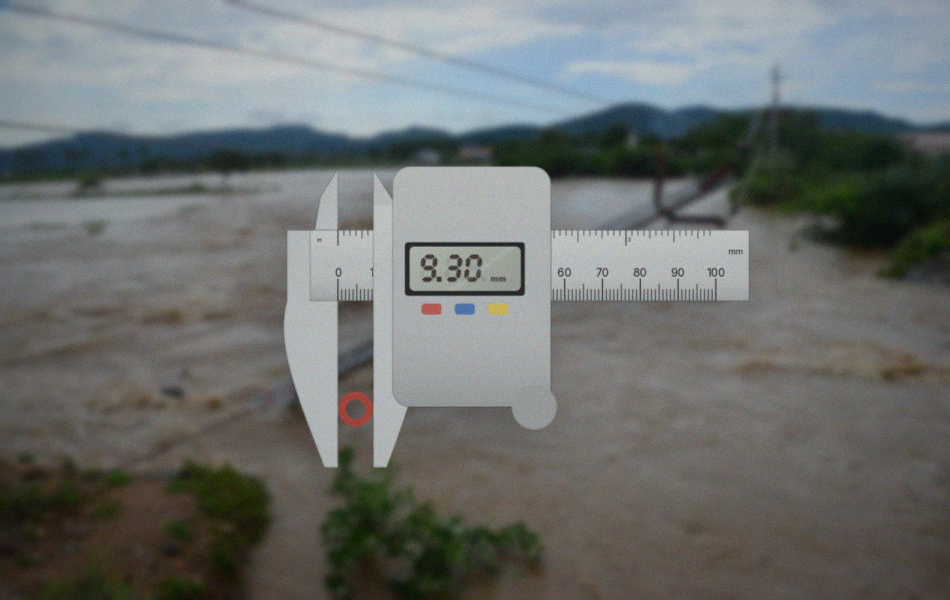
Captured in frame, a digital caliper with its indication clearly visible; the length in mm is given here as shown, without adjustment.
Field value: 9.30 mm
